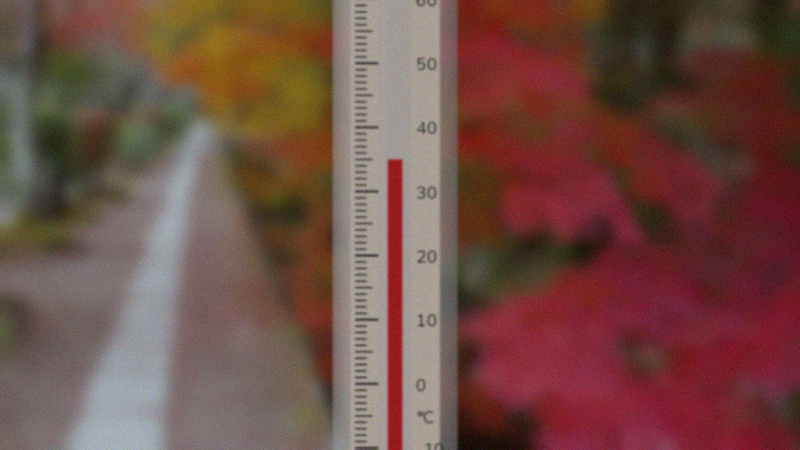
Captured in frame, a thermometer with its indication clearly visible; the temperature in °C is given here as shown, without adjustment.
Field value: 35 °C
